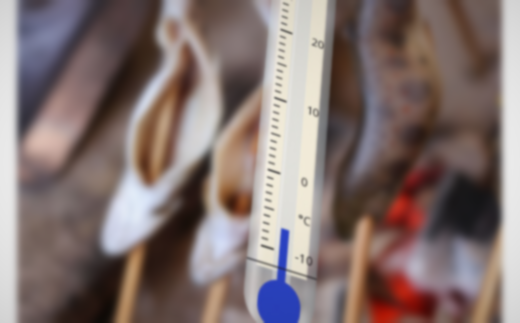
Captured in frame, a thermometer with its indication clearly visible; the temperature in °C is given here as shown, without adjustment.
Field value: -7 °C
